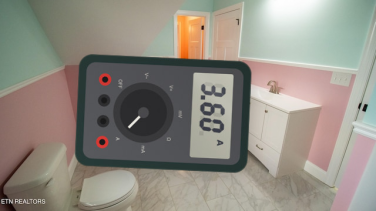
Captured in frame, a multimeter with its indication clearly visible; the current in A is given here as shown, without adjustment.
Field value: 3.60 A
